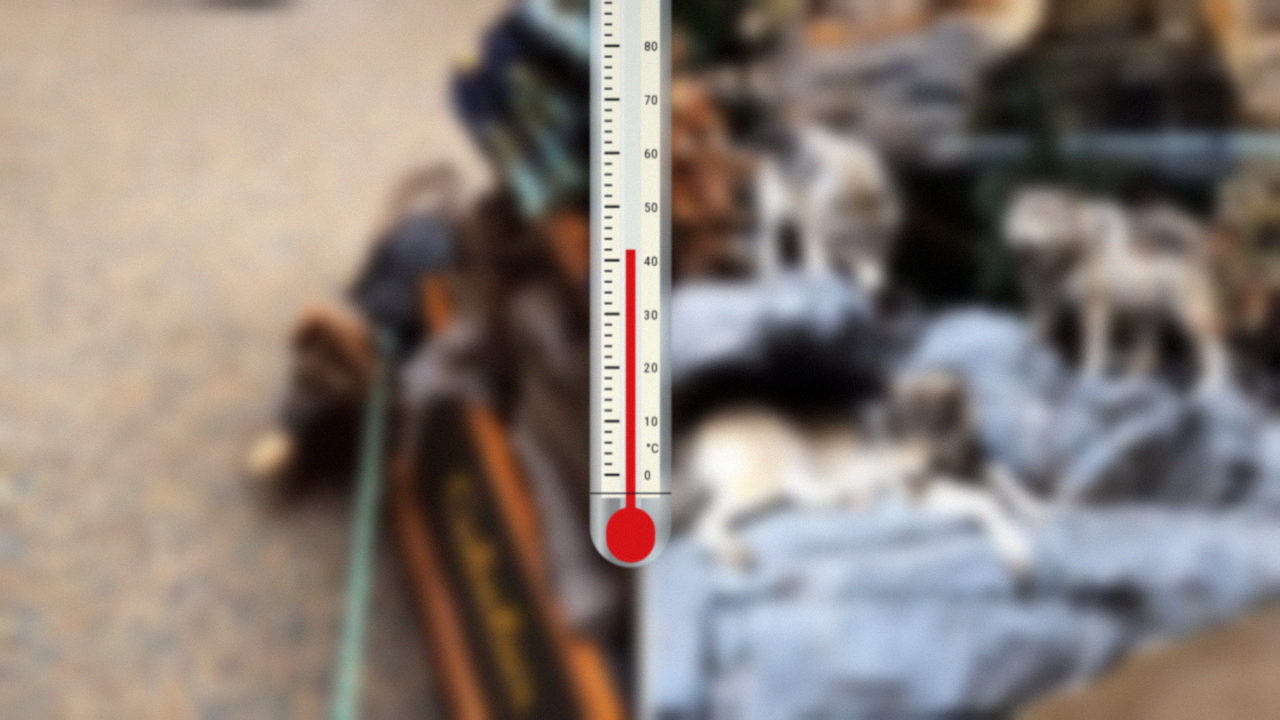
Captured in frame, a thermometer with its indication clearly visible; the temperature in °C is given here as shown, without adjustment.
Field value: 42 °C
